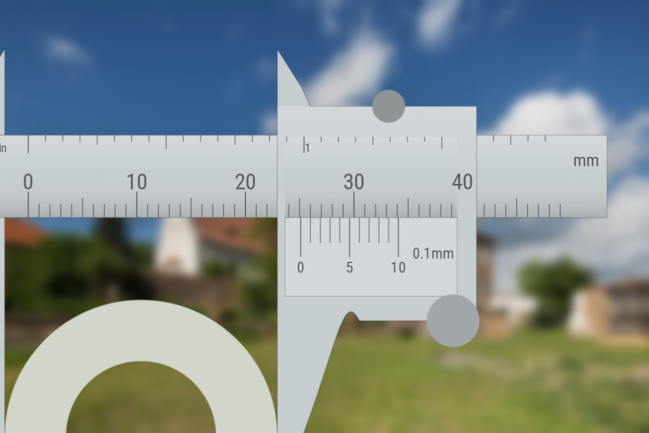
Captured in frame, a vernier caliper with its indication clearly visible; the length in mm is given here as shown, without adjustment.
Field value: 25.1 mm
